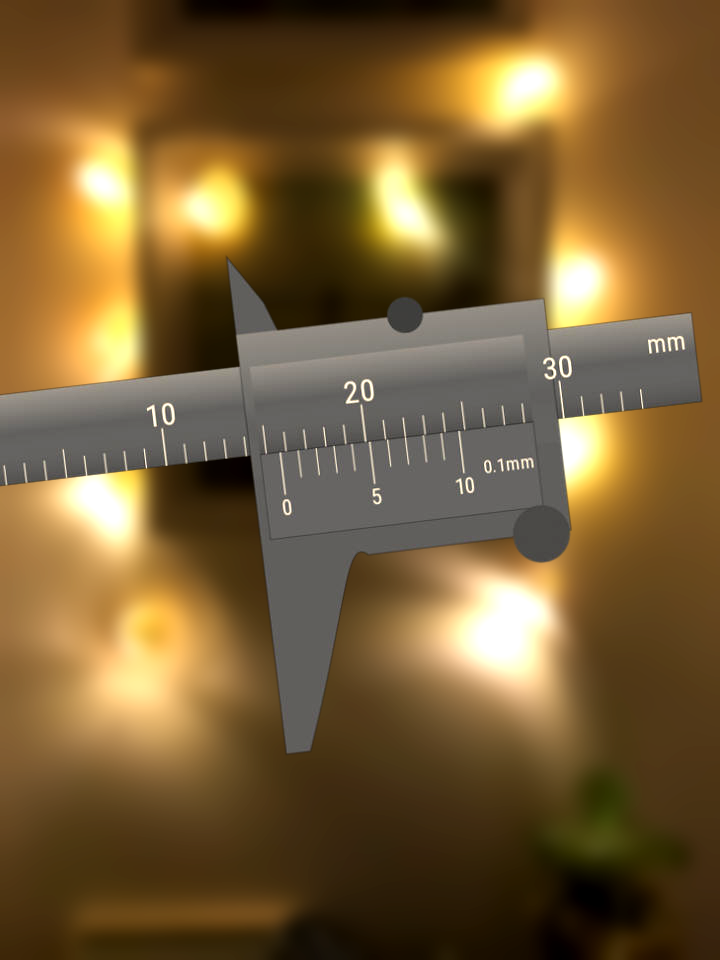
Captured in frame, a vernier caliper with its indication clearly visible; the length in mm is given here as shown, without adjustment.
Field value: 15.7 mm
